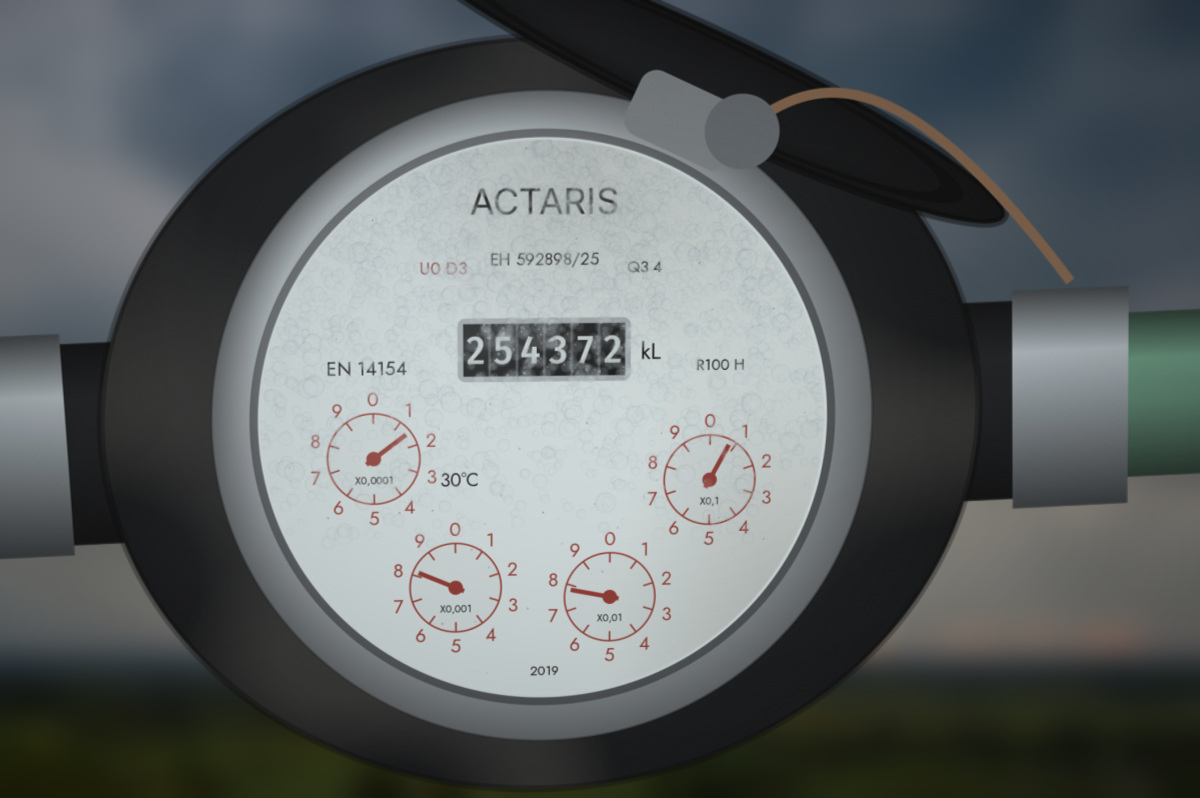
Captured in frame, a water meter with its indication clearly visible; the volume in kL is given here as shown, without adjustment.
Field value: 254372.0781 kL
